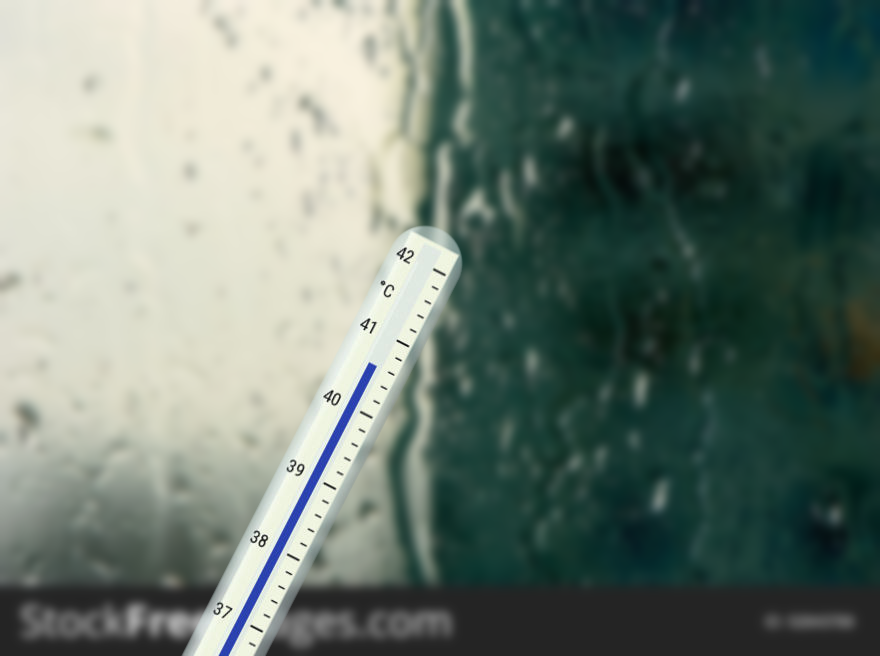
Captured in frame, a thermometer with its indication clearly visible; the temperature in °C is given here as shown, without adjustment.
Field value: 40.6 °C
